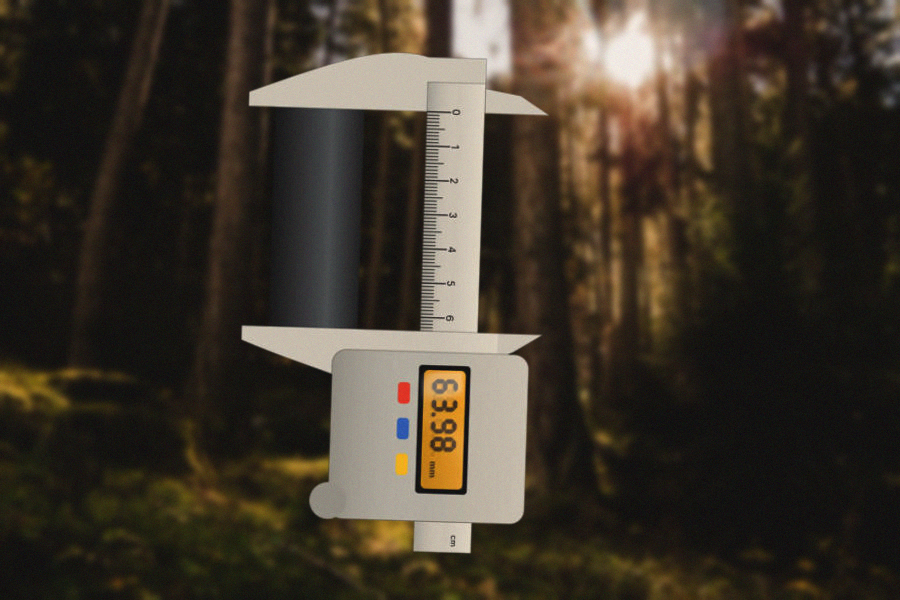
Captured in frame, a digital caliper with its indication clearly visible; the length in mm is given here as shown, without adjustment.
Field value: 63.98 mm
